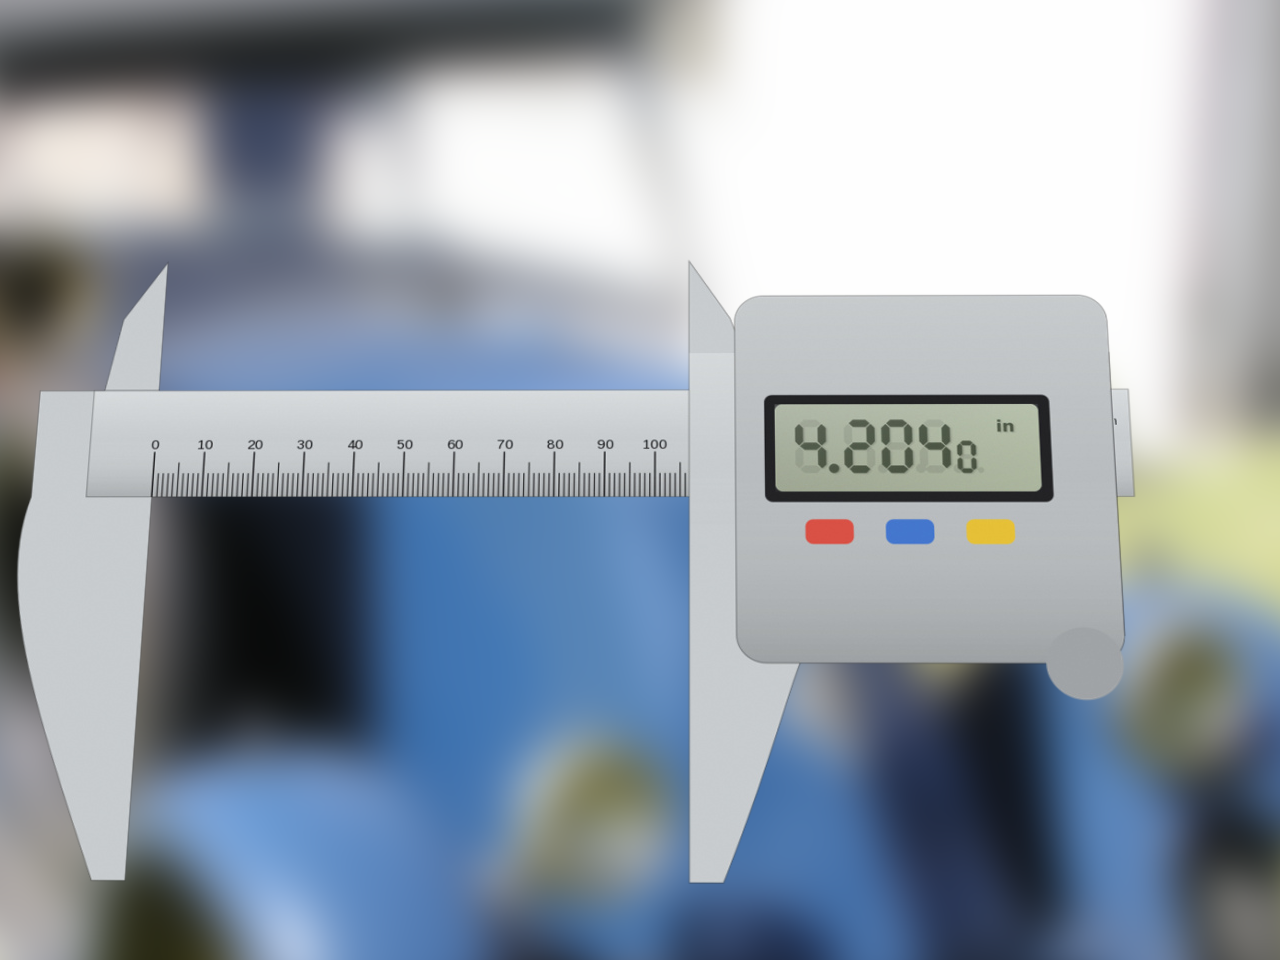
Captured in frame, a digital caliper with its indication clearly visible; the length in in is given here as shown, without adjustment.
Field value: 4.2040 in
